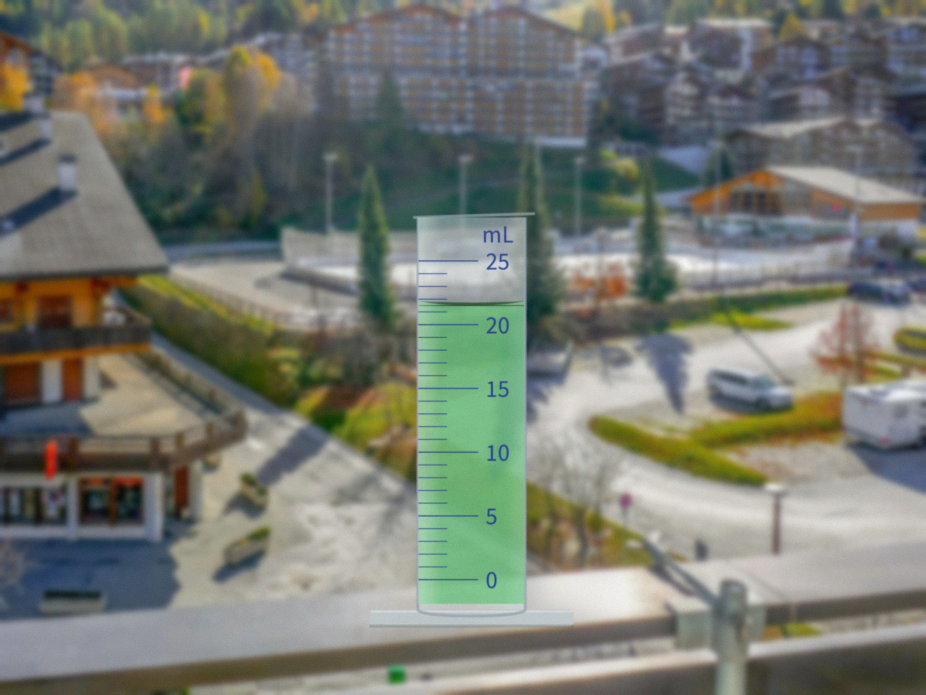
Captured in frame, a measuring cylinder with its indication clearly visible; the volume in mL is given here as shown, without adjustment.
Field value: 21.5 mL
